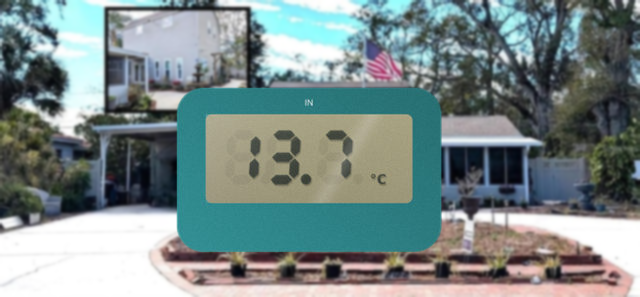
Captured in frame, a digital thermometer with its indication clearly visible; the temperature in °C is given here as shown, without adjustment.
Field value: 13.7 °C
